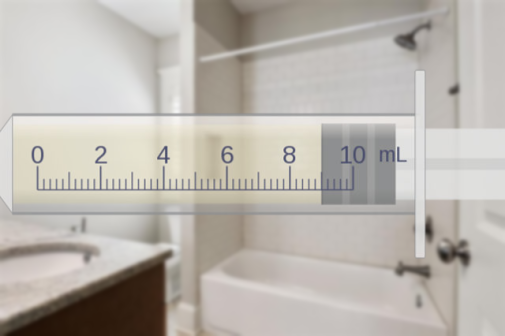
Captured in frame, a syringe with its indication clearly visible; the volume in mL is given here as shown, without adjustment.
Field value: 9 mL
